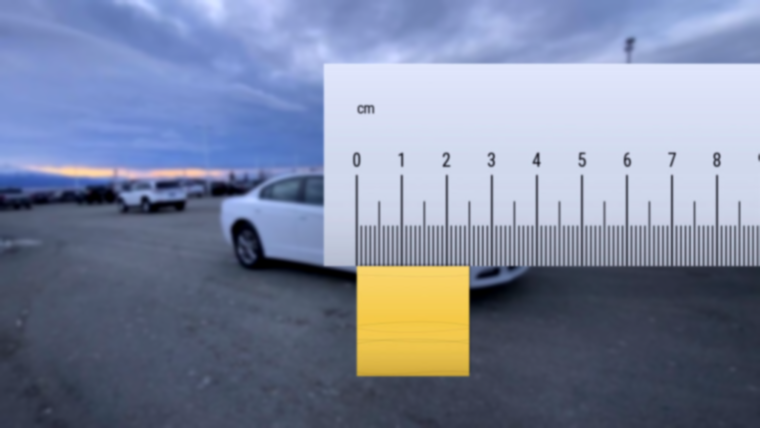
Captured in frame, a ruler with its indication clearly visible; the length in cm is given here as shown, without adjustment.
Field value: 2.5 cm
